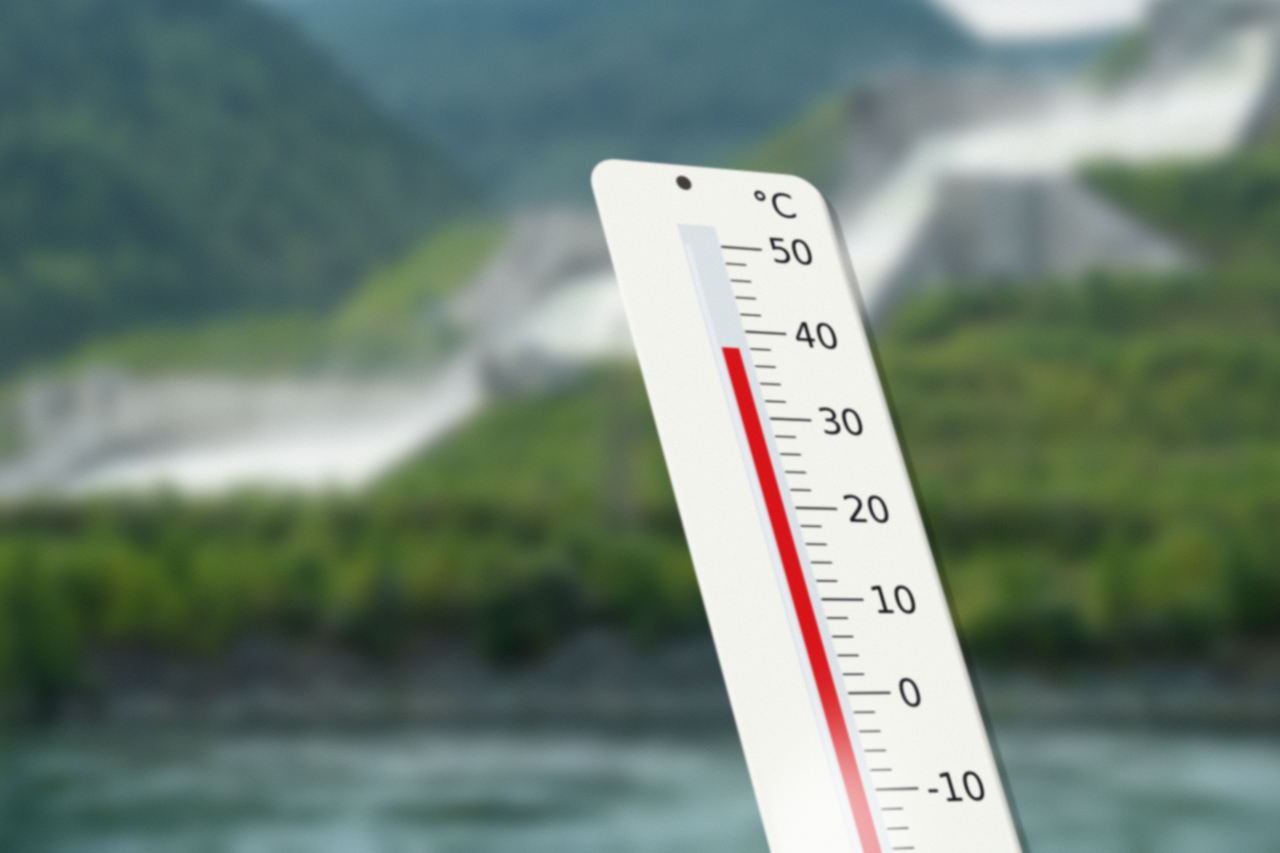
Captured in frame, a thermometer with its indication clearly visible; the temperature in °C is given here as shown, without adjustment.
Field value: 38 °C
